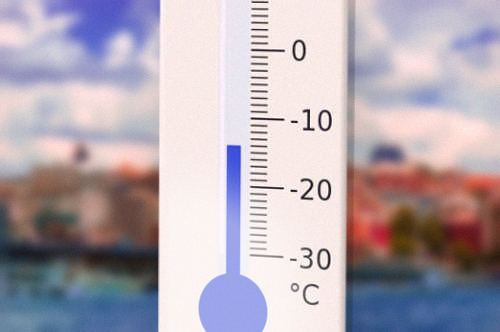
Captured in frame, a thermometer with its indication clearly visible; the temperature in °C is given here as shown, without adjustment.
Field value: -14 °C
